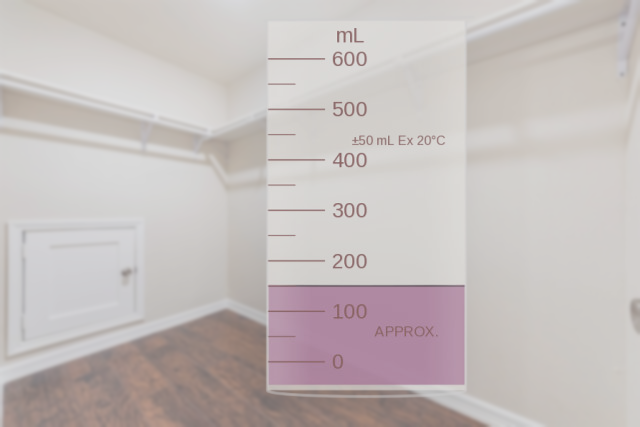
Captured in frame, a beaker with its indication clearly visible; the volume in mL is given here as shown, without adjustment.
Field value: 150 mL
